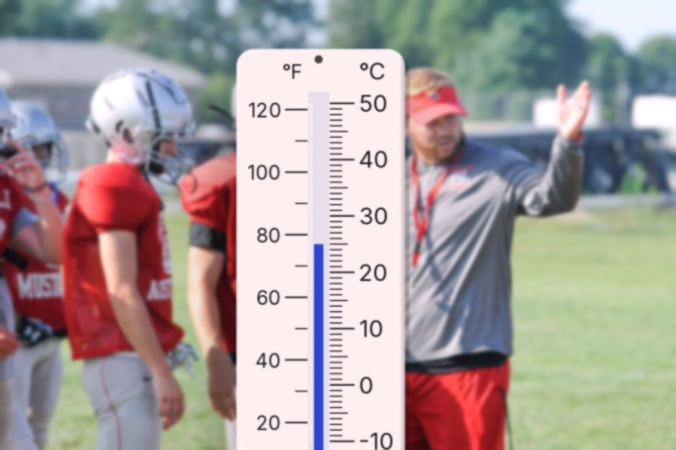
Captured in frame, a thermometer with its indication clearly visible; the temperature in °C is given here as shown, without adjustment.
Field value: 25 °C
